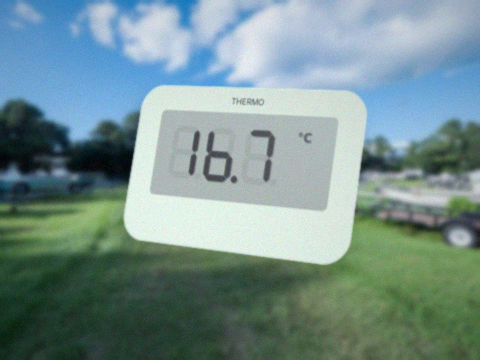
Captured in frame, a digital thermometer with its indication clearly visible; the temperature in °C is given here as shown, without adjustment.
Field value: 16.7 °C
